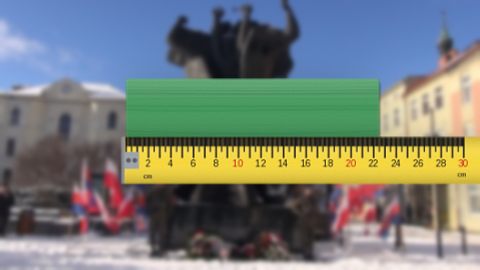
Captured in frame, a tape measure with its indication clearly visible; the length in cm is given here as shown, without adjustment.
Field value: 22.5 cm
